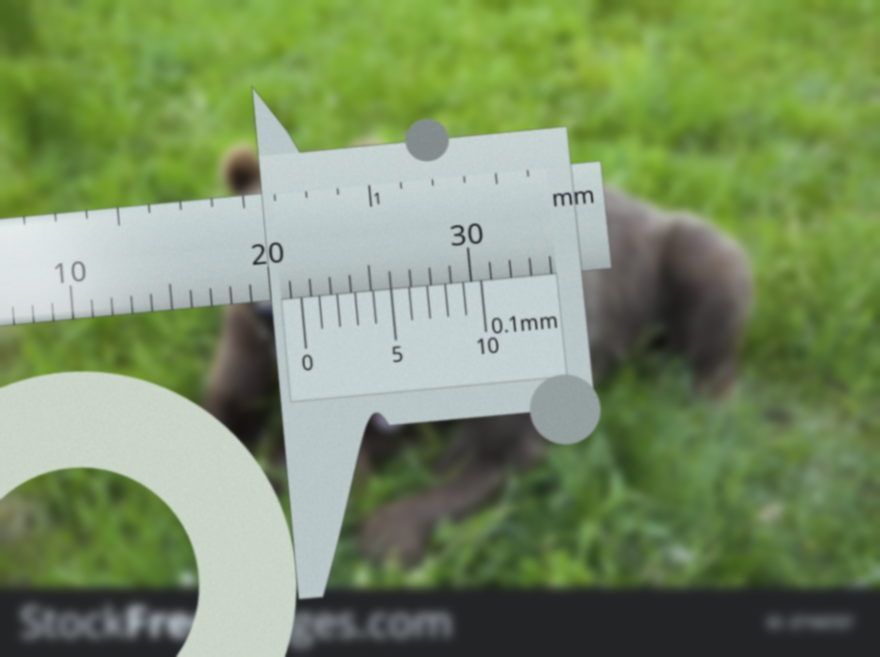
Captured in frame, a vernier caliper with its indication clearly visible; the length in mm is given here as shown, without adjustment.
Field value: 21.5 mm
